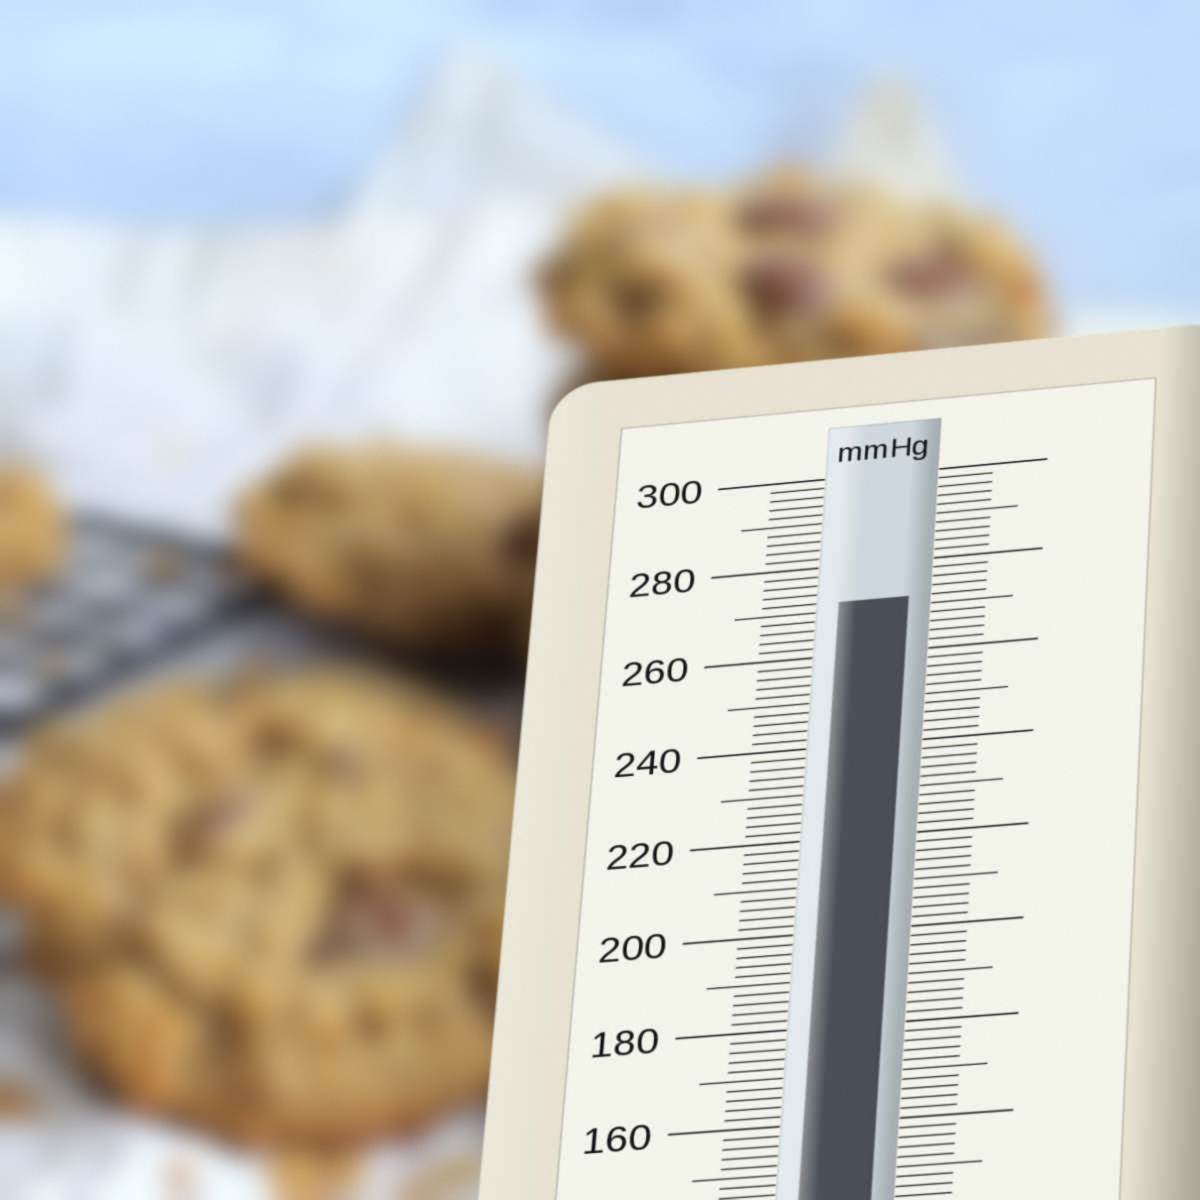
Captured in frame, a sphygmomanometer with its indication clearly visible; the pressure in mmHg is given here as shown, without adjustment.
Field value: 272 mmHg
